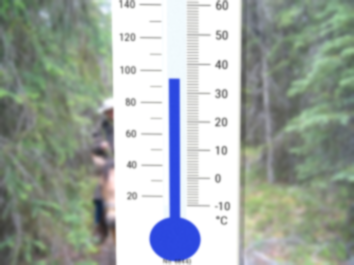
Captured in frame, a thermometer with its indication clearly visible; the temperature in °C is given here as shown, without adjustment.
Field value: 35 °C
